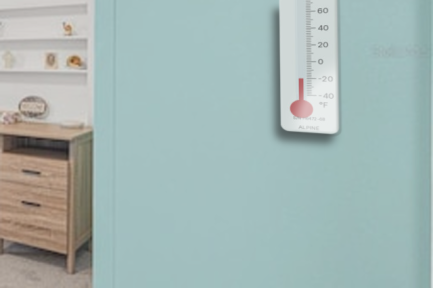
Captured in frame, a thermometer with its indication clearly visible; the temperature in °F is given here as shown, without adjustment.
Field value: -20 °F
